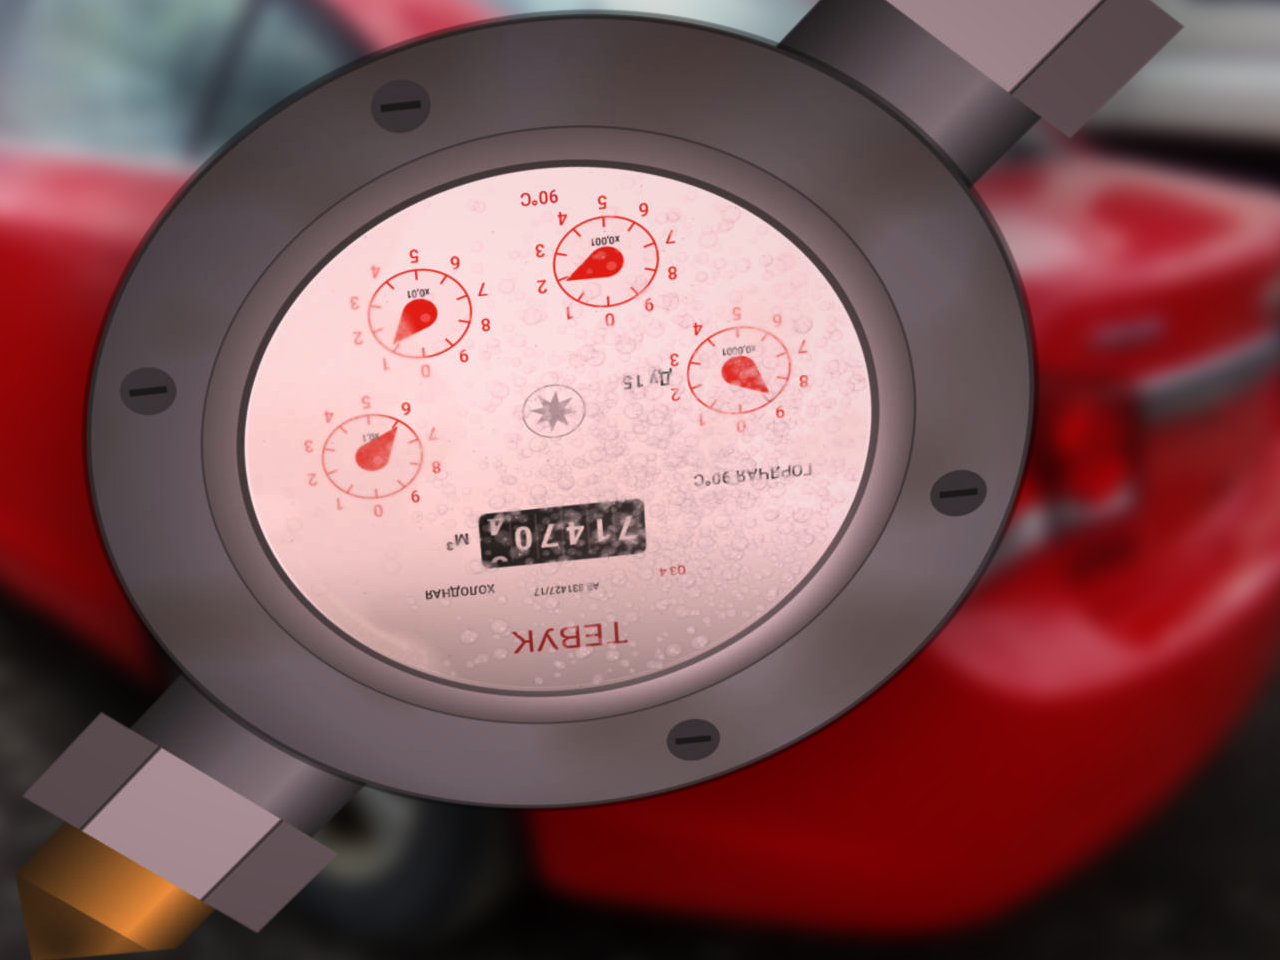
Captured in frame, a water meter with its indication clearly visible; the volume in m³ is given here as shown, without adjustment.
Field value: 714703.6118 m³
